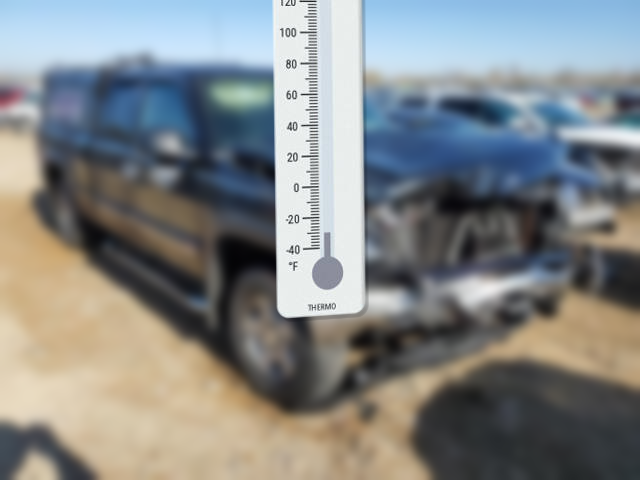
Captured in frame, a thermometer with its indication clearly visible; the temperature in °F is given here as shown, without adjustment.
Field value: -30 °F
